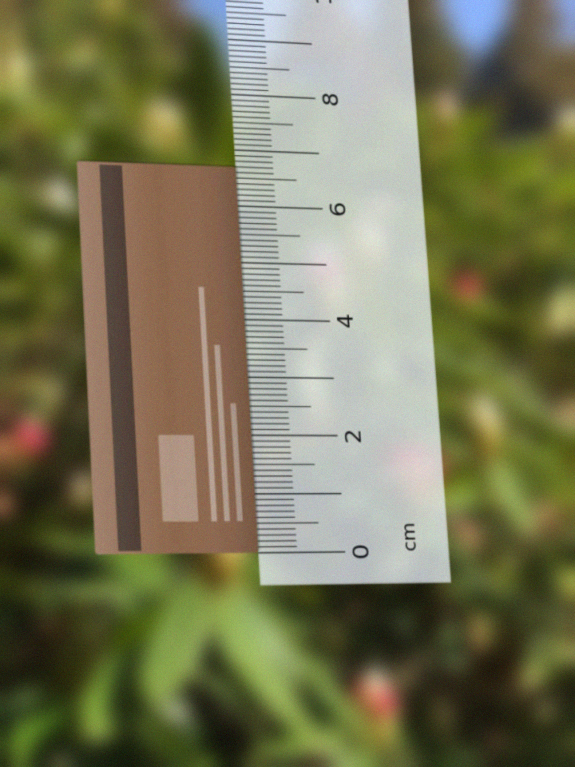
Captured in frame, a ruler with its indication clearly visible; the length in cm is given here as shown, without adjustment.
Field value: 6.7 cm
